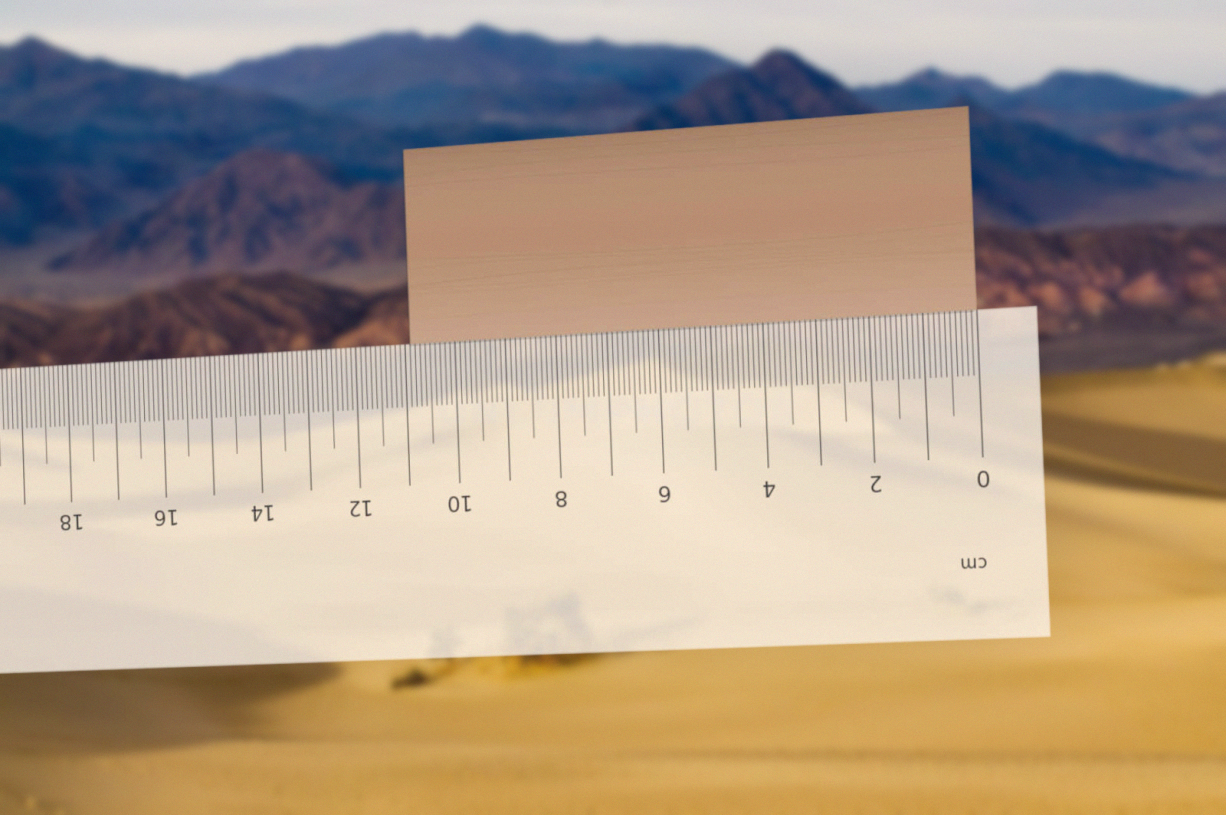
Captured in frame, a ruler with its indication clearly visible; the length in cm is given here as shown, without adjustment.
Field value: 10.9 cm
